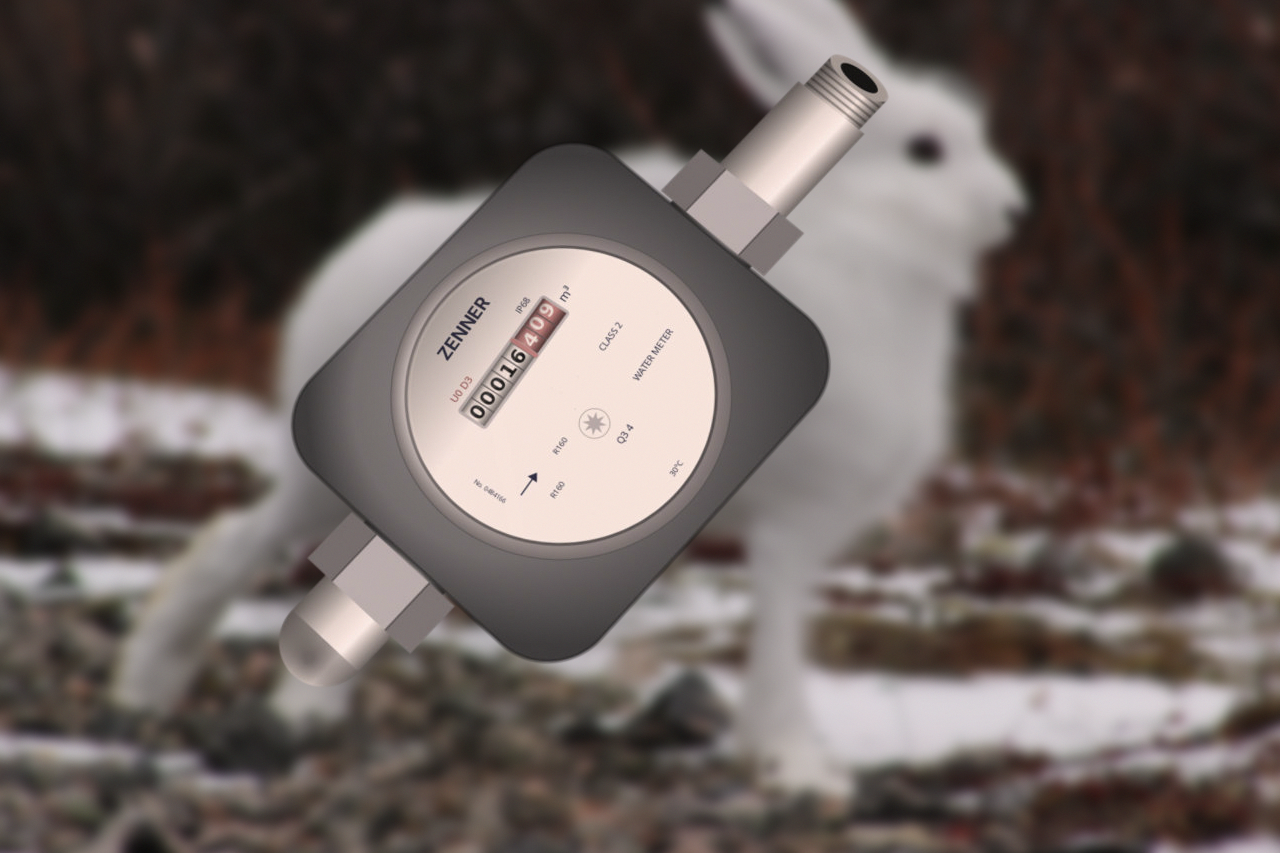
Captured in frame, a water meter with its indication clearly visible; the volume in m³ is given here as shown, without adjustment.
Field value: 16.409 m³
